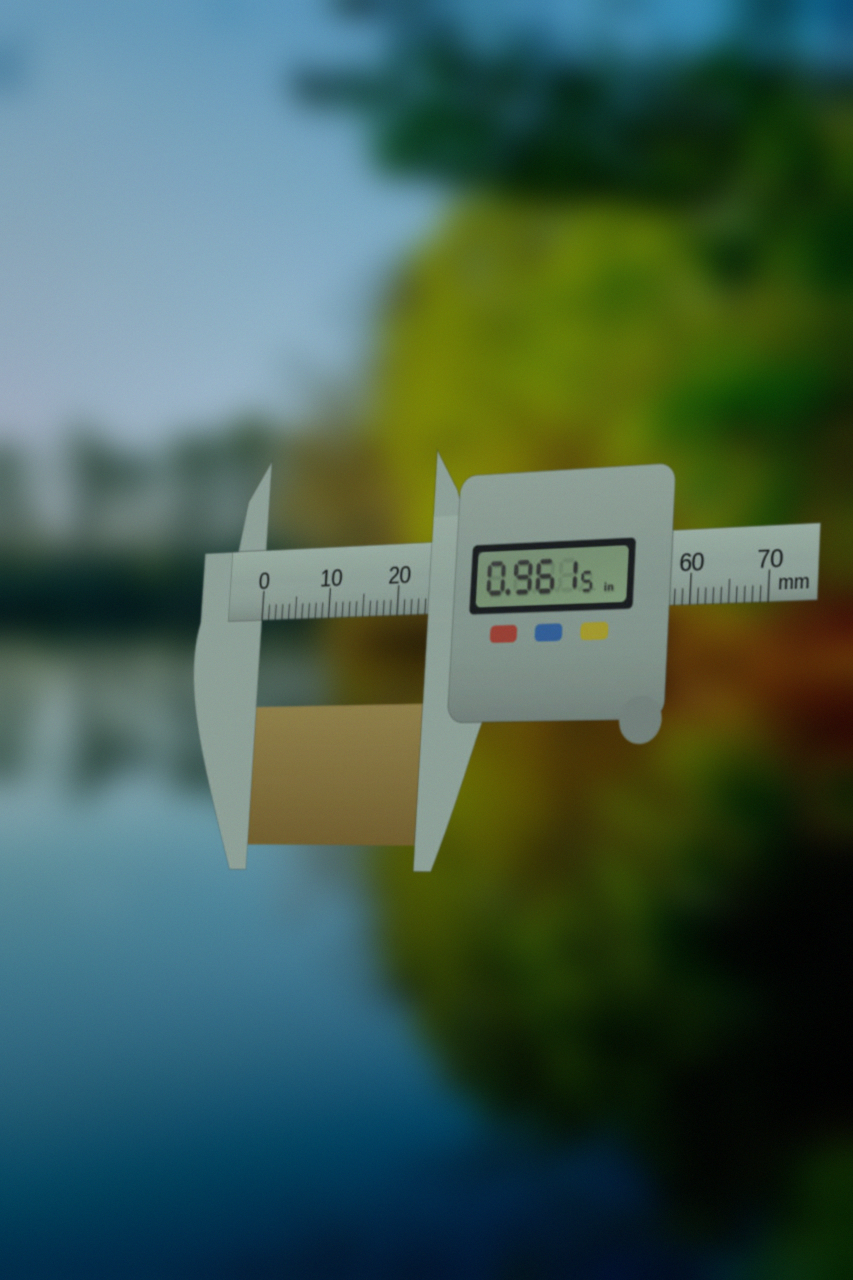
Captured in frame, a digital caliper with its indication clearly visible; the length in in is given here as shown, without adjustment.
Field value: 0.9615 in
